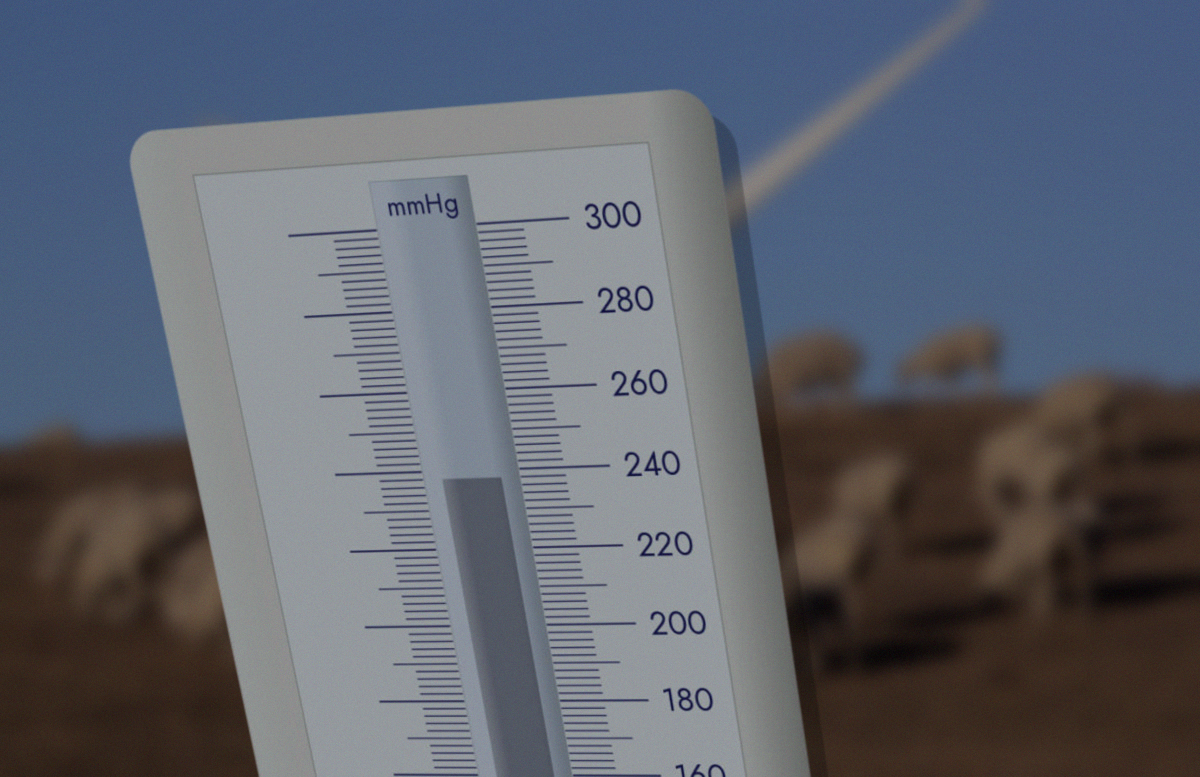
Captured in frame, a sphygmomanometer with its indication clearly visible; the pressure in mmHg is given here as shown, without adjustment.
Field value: 238 mmHg
